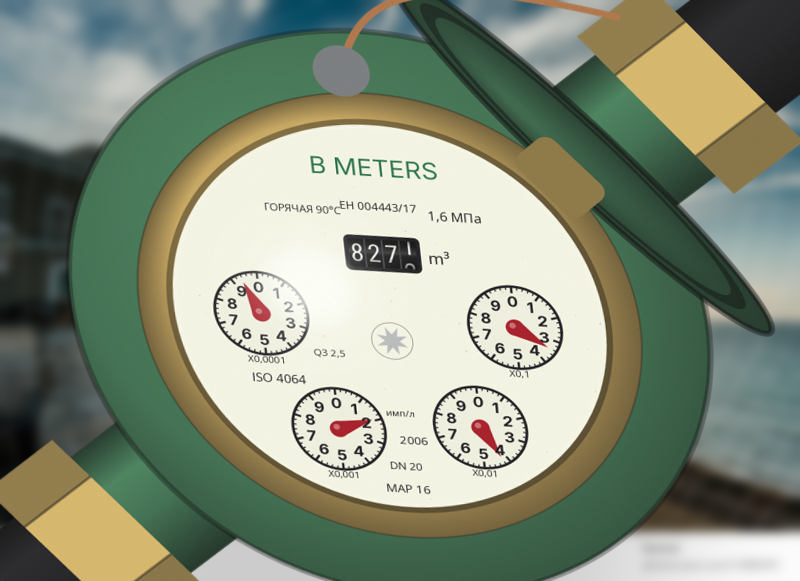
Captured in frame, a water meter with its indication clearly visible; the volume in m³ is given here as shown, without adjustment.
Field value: 8271.3419 m³
